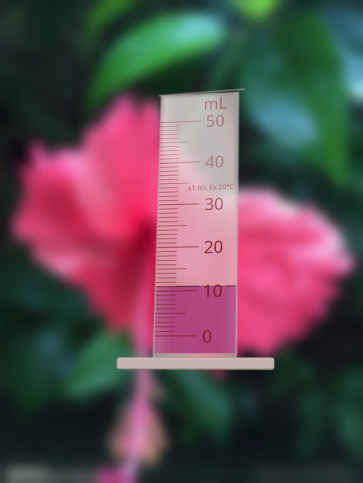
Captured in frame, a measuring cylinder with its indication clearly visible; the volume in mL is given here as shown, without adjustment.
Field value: 11 mL
